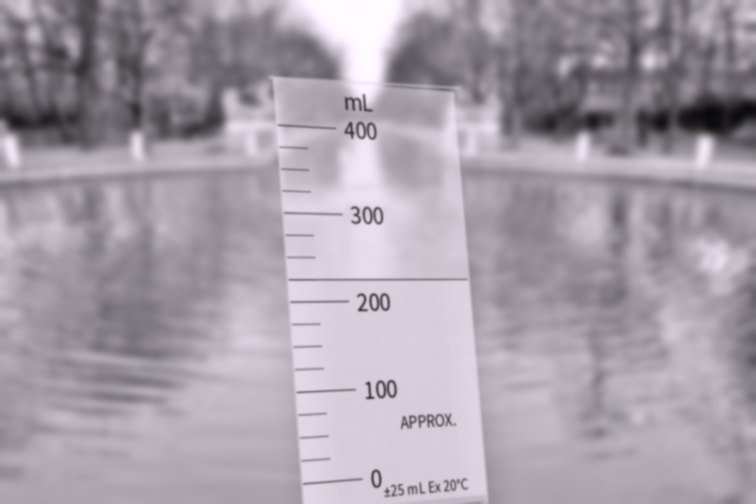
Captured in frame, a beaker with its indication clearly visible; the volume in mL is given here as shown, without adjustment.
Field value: 225 mL
